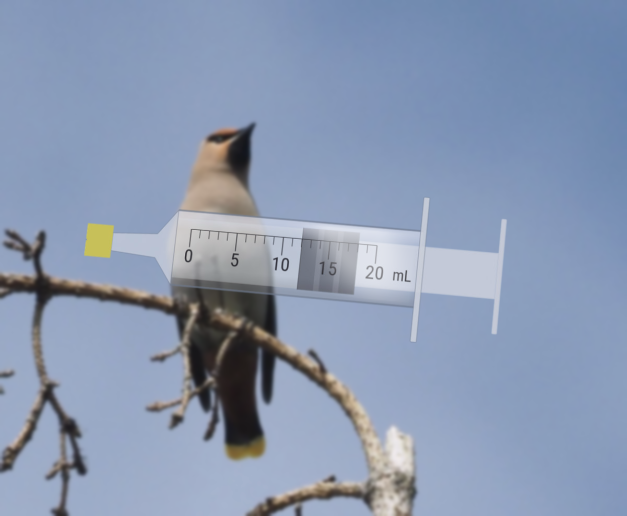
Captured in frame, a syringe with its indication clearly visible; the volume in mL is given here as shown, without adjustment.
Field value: 12 mL
